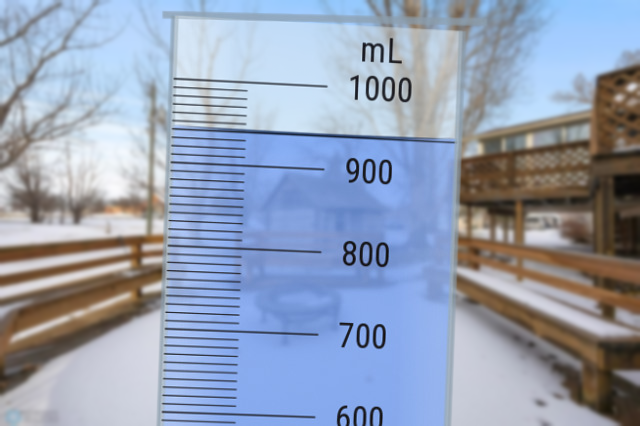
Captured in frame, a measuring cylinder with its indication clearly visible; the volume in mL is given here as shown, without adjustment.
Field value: 940 mL
